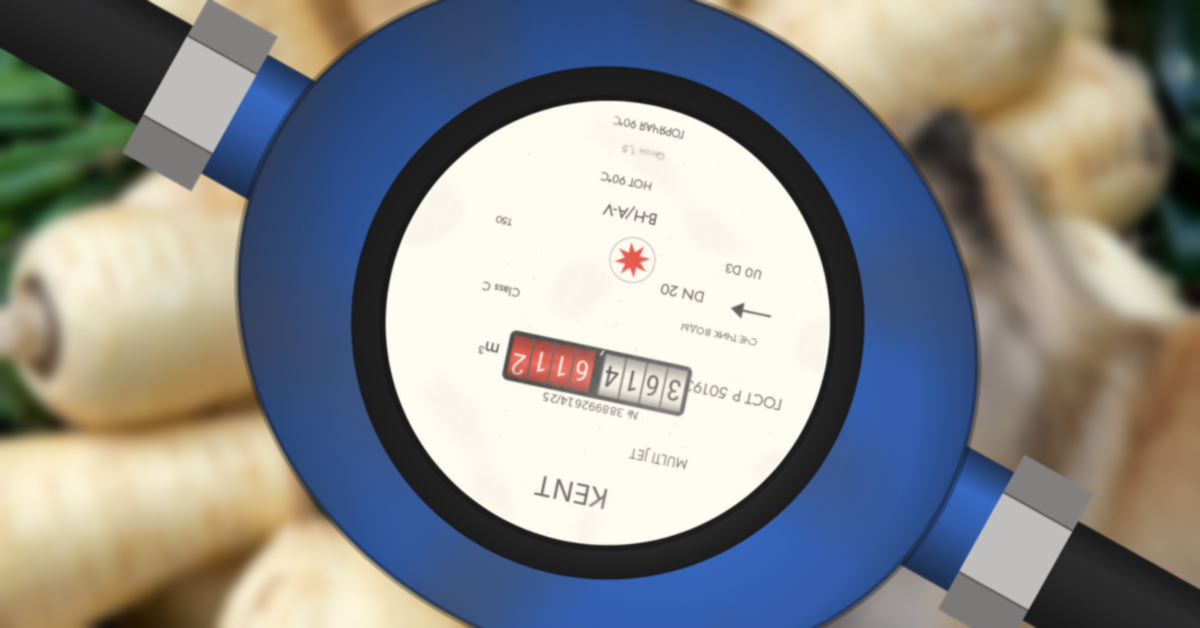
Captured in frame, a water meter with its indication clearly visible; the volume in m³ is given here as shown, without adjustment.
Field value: 3614.6112 m³
